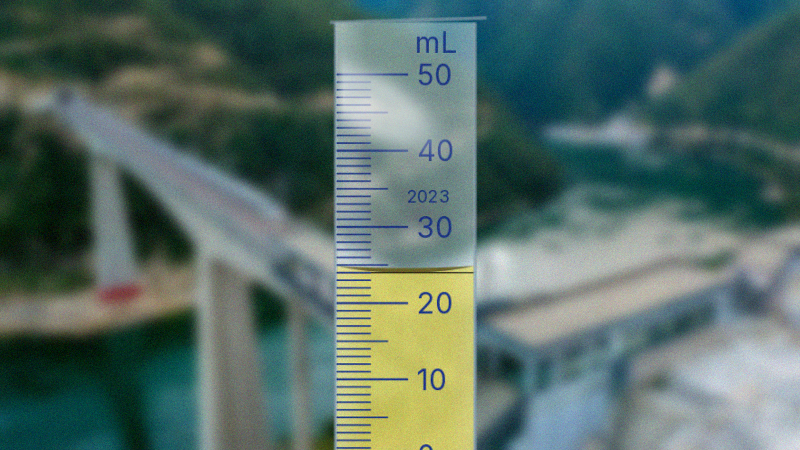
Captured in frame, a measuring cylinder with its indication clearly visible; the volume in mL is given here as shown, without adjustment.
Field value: 24 mL
